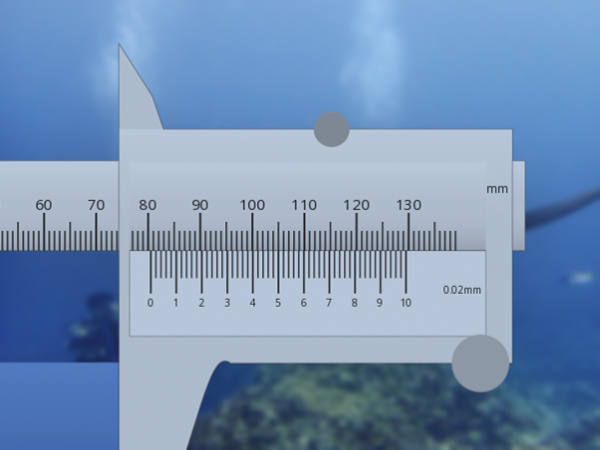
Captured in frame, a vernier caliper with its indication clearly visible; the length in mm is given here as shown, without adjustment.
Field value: 80.5 mm
